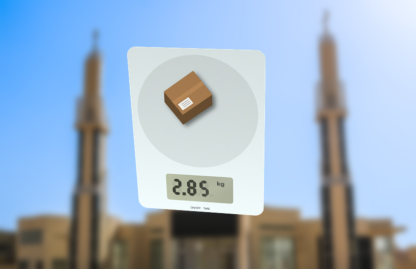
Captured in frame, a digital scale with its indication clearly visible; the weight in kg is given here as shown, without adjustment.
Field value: 2.85 kg
